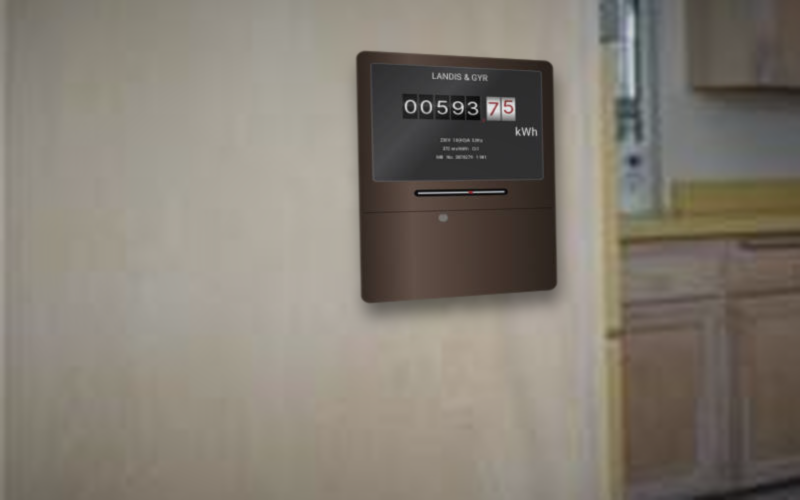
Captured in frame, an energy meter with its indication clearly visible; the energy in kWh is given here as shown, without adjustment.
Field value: 593.75 kWh
